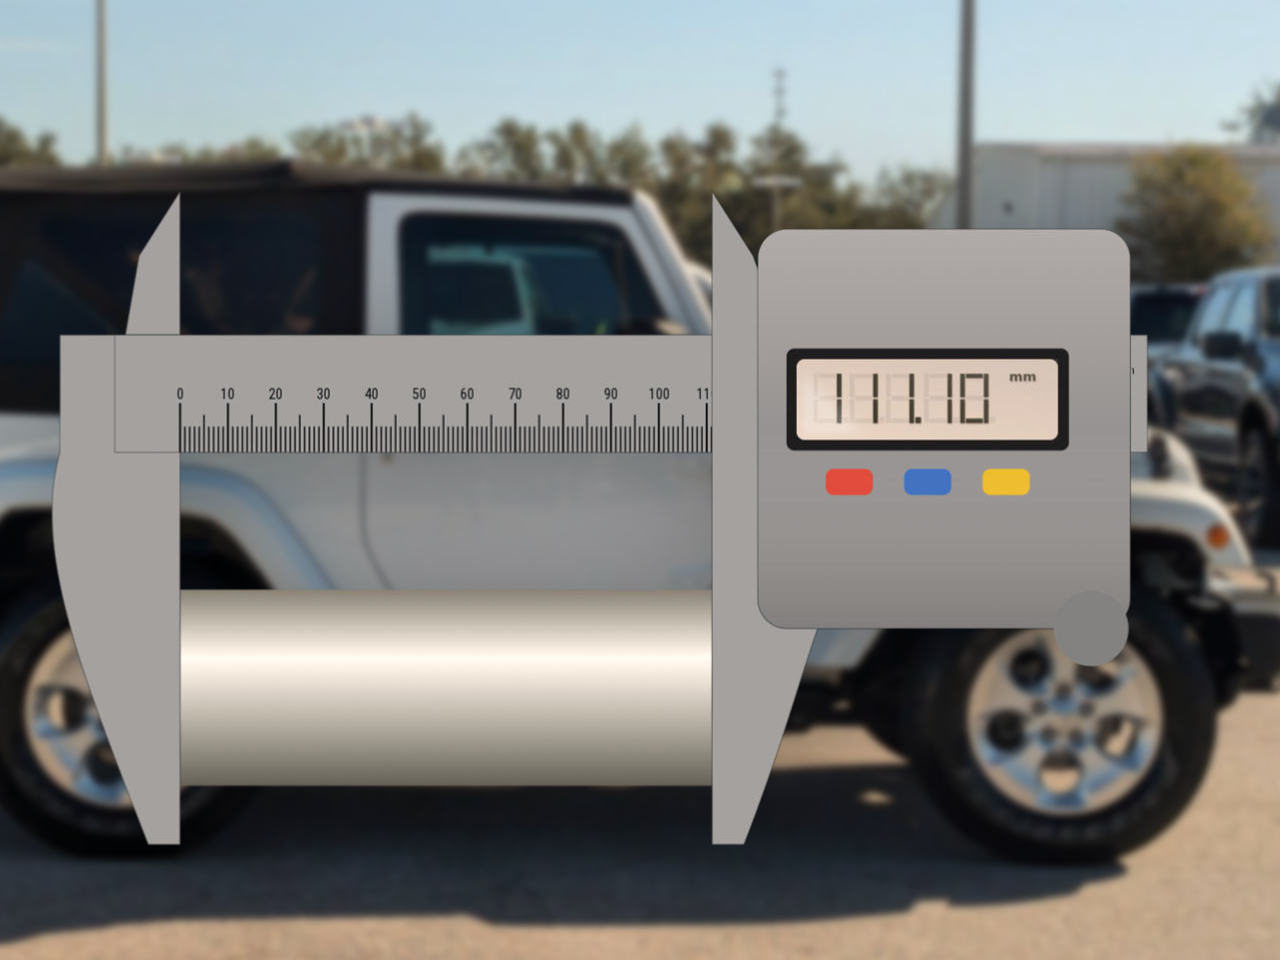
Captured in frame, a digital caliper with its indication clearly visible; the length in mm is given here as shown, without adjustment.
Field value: 111.10 mm
